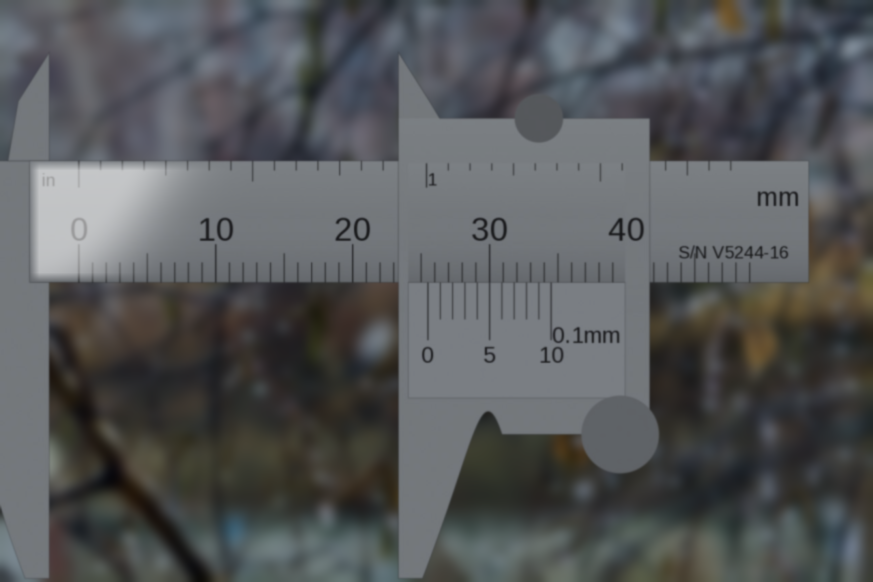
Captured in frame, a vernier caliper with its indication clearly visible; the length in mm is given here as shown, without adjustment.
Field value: 25.5 mm
